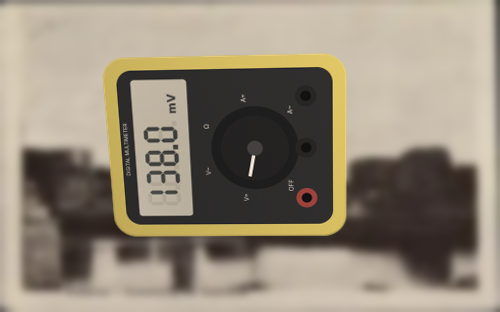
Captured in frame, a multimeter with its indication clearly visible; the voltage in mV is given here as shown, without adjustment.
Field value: 138.0 mV
